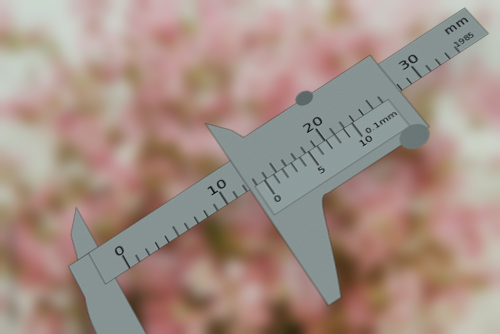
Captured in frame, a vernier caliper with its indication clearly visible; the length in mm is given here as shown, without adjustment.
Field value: 13.8 mm
